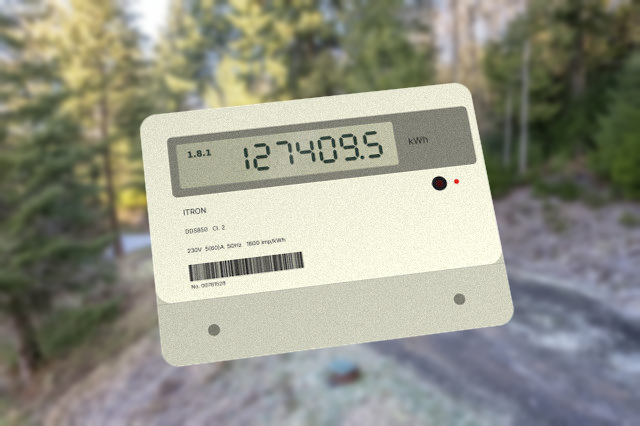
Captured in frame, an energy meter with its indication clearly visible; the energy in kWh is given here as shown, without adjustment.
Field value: 127409.5 kWh
